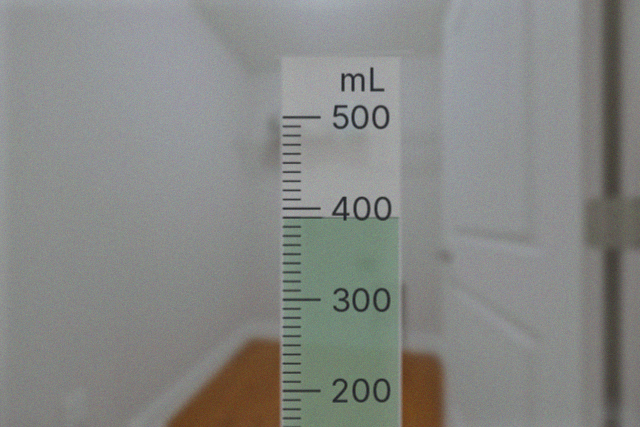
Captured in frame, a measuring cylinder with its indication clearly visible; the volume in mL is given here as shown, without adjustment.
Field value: 390 mL
